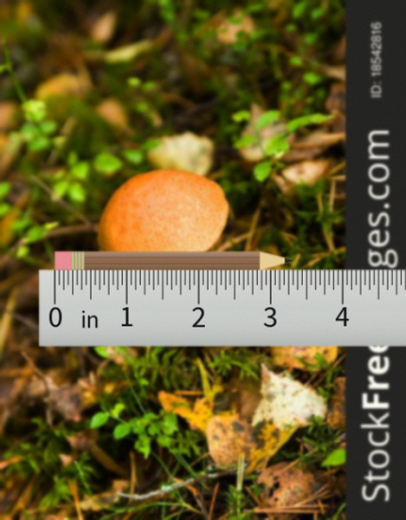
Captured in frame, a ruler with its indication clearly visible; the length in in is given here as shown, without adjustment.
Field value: 3.3125 in
